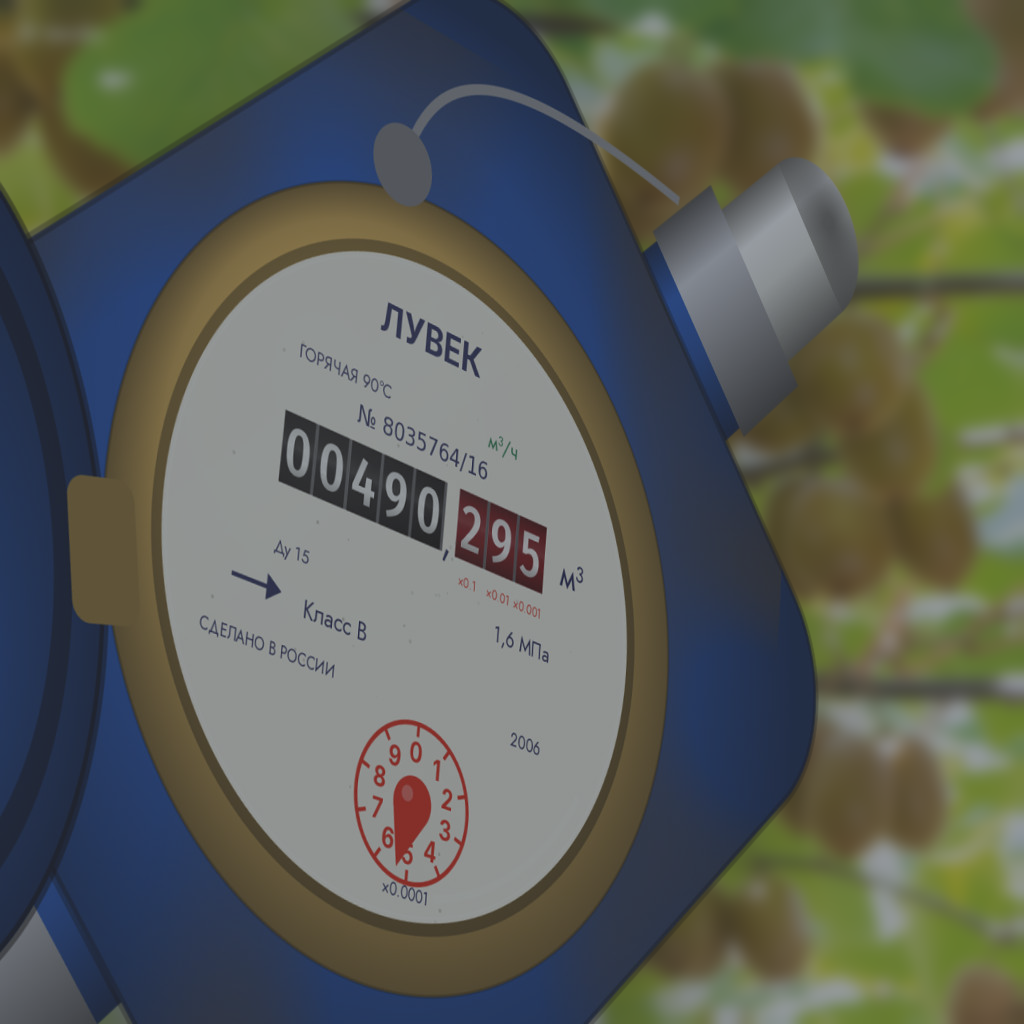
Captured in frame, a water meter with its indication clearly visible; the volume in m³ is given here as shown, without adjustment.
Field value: 490.2955 m³
